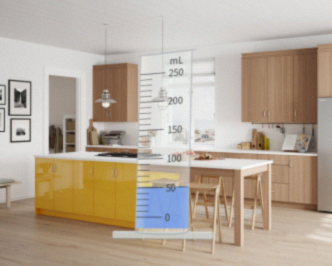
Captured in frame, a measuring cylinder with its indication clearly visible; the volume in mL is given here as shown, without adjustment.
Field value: 50 mL
